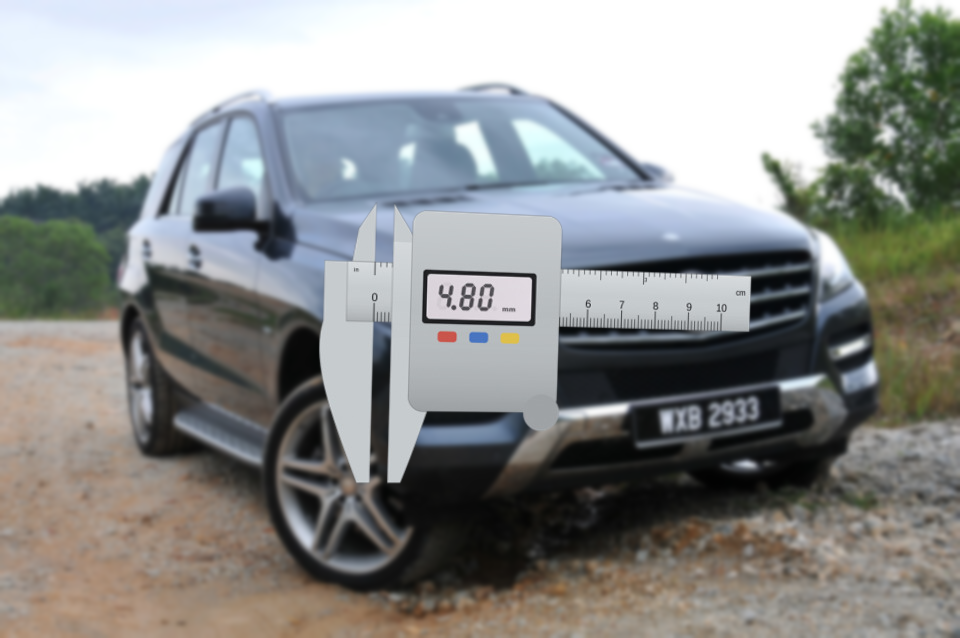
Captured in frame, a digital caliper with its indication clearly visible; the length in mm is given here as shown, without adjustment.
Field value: 4.80 mm
